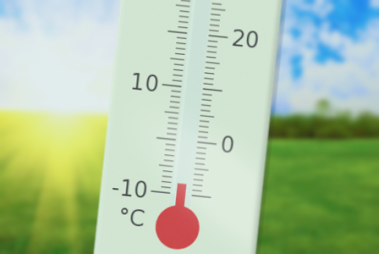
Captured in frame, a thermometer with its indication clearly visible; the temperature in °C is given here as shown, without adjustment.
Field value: -8 °C
